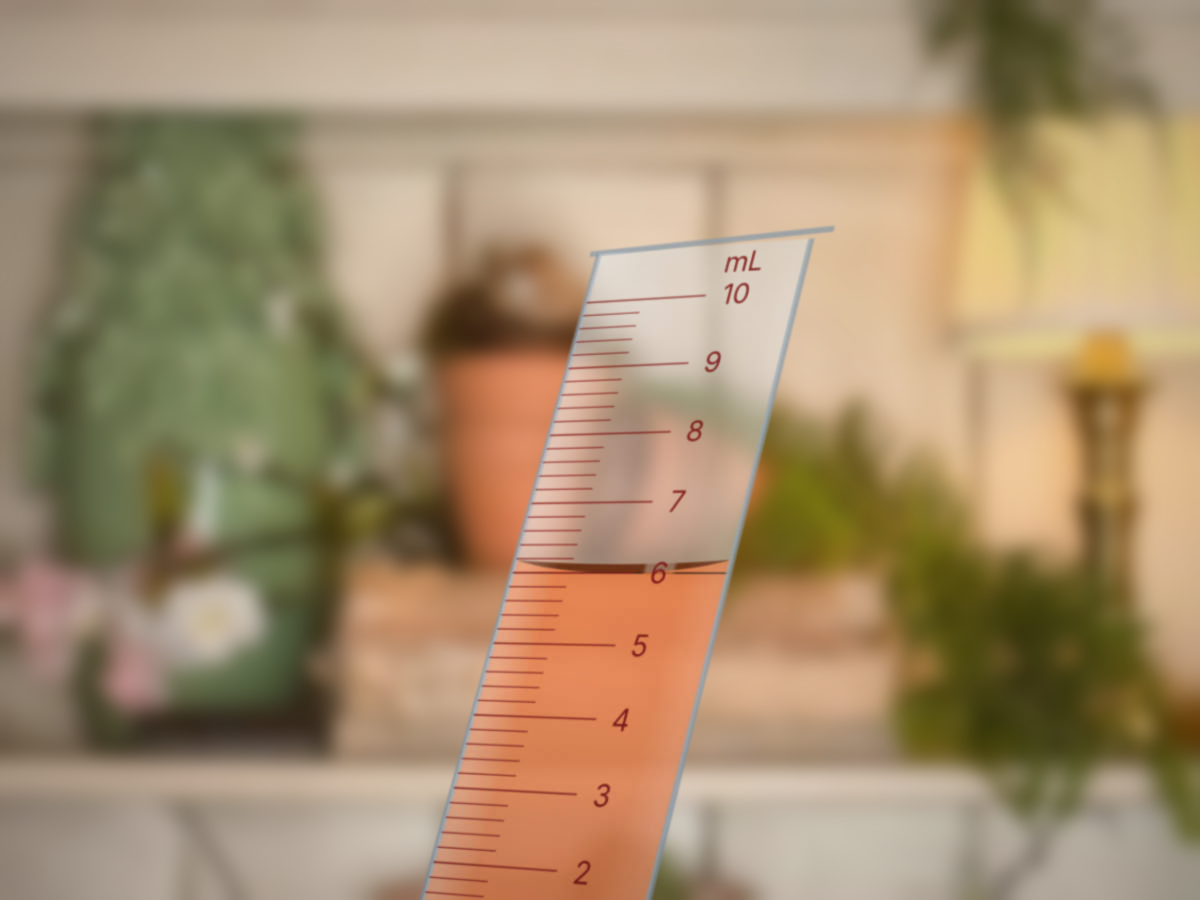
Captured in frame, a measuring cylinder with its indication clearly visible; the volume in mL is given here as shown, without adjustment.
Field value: 6 mL
